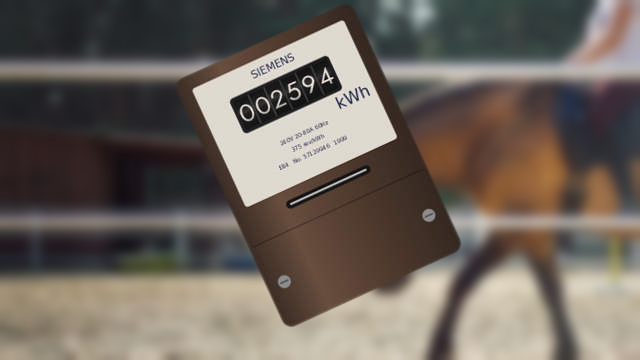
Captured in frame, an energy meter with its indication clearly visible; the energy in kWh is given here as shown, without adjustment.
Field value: 2594 kWh
